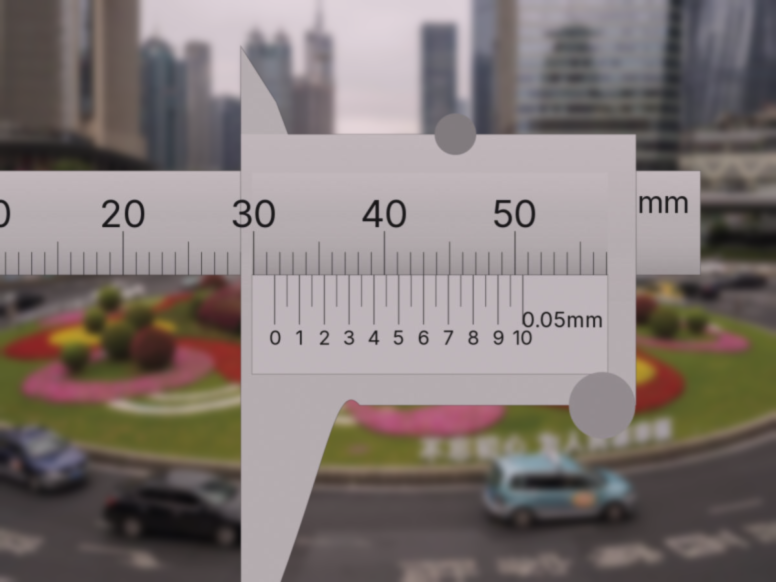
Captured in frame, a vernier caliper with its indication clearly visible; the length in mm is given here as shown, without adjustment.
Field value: 31.6 mm
